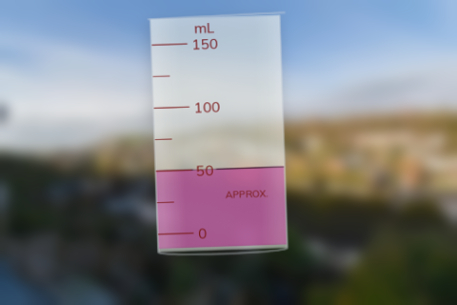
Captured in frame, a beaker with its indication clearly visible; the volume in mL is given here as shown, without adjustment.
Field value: 50 mL
